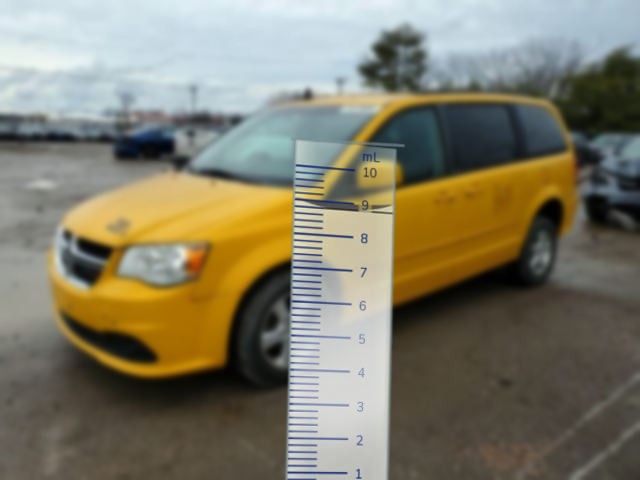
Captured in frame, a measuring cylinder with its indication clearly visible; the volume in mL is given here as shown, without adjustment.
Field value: 8.8 mL
